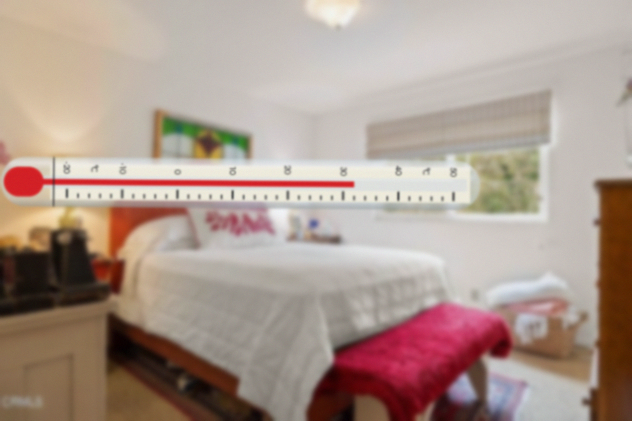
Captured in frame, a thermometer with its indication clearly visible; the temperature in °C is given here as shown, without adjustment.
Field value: 32 °C
